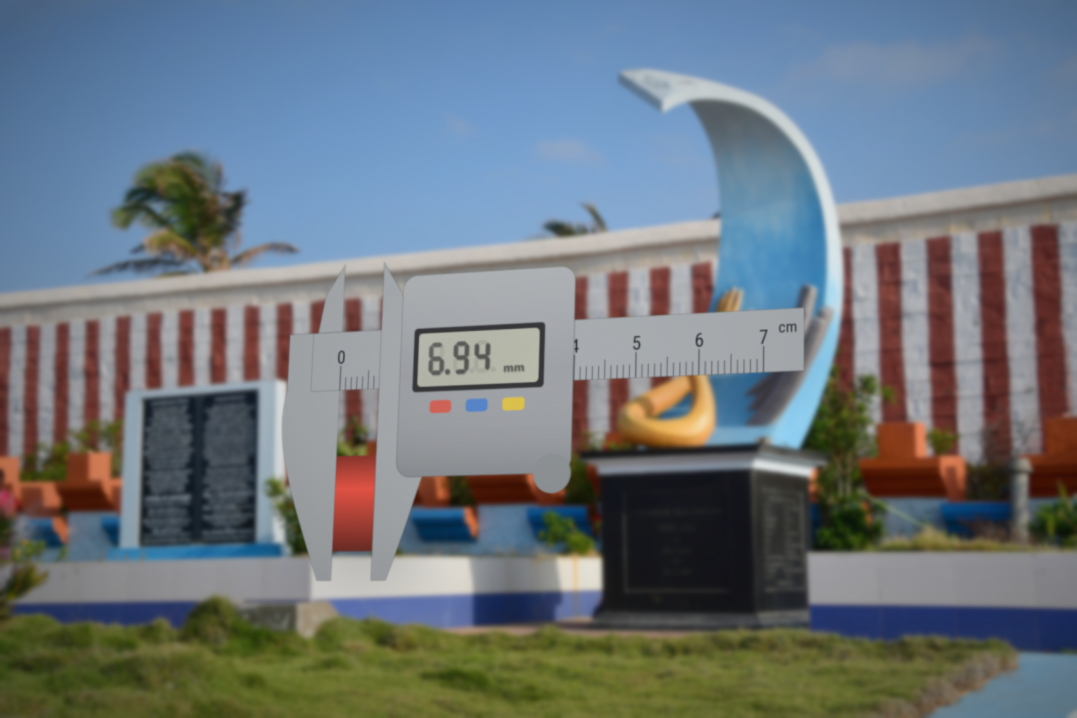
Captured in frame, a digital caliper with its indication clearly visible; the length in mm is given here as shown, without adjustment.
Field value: 6.94 mm
